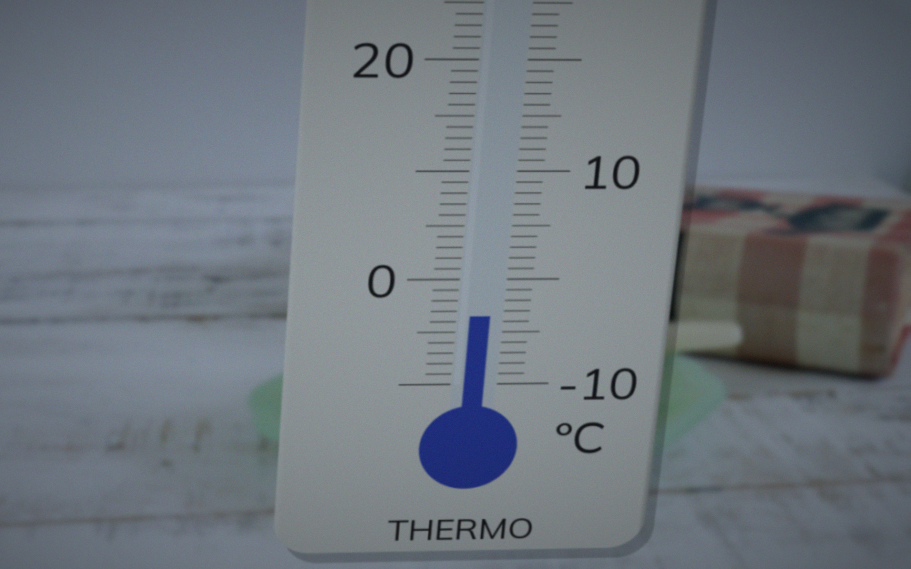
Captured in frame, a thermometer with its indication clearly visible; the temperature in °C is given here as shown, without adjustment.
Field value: -3.5 °C
